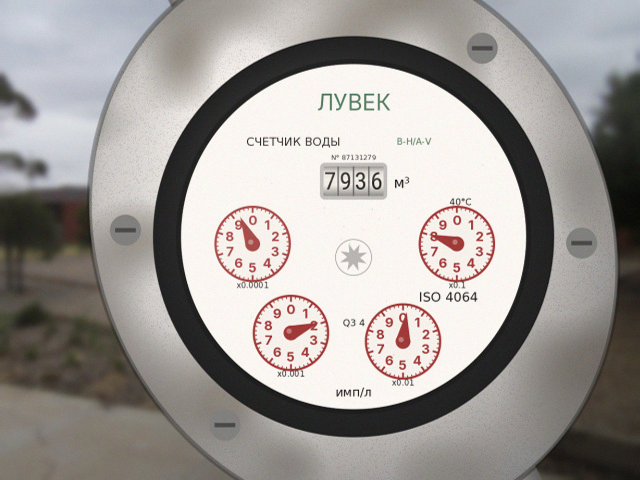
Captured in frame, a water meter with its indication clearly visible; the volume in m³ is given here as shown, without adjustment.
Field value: 7936.8019 m³
